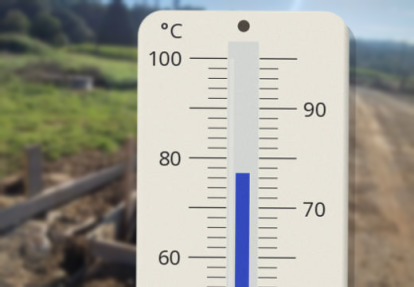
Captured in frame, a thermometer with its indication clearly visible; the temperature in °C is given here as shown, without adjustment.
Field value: 77 °C
